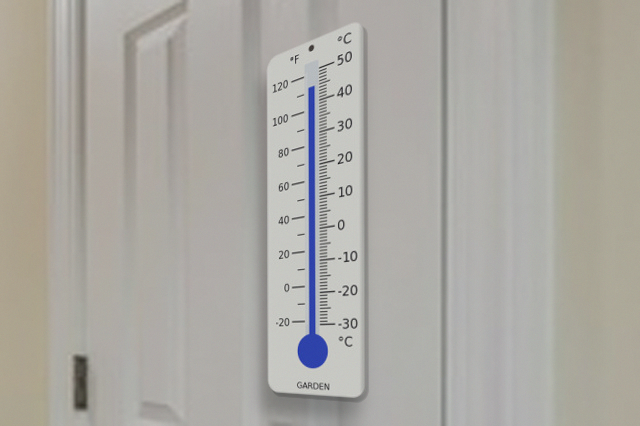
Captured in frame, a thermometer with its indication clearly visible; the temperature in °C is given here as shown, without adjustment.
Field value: 45 °C
